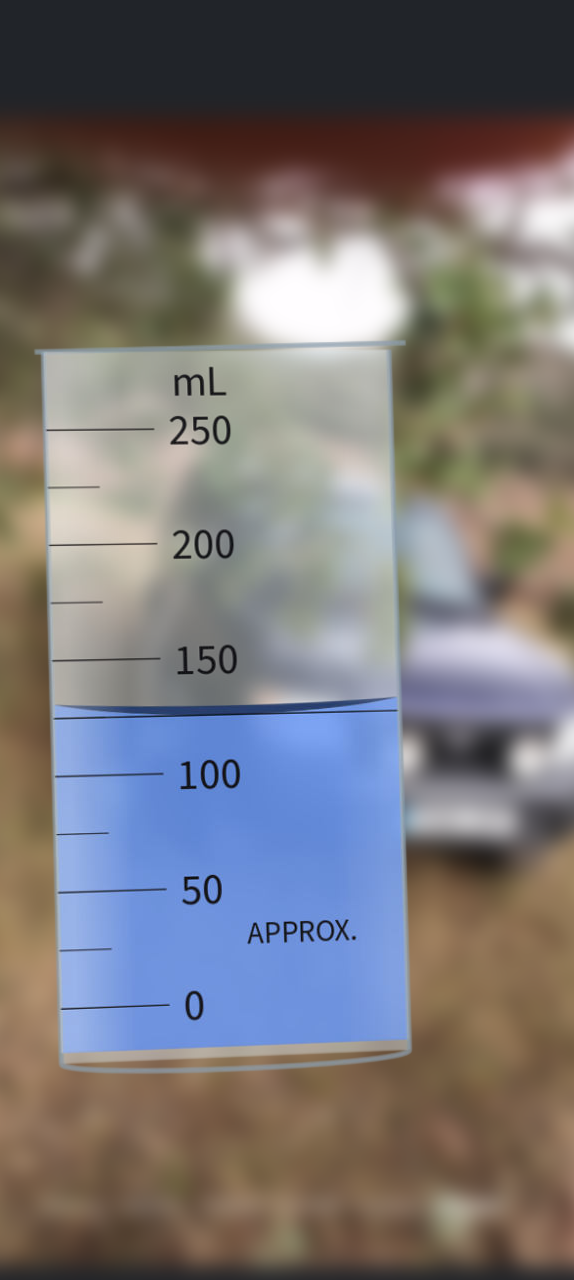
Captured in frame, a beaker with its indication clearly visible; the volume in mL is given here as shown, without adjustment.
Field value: 125 mL
